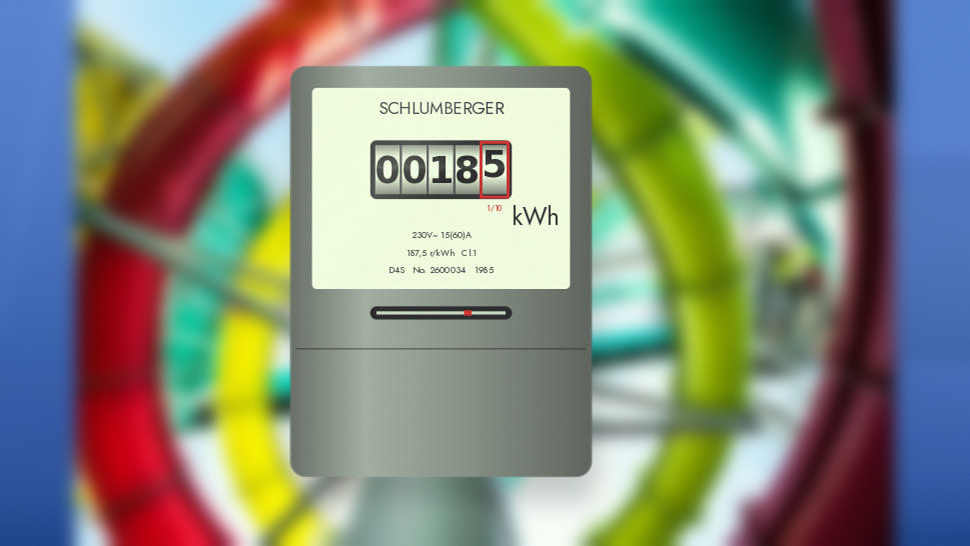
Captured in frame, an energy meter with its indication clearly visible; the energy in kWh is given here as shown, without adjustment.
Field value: 18.5 kWh
